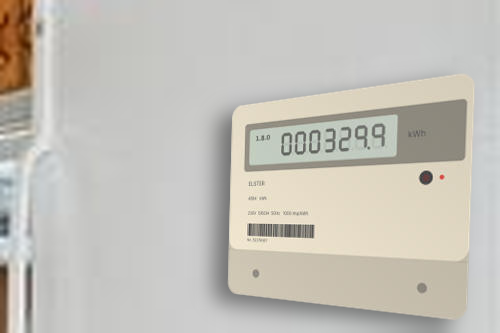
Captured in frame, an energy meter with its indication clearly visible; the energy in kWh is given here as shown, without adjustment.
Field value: 329.9 kWh
